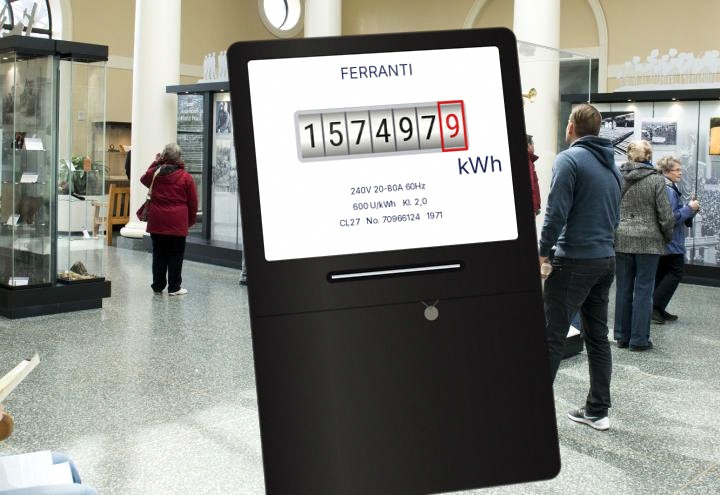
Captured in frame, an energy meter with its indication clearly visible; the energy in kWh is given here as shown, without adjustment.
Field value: 157497.9 kWh
